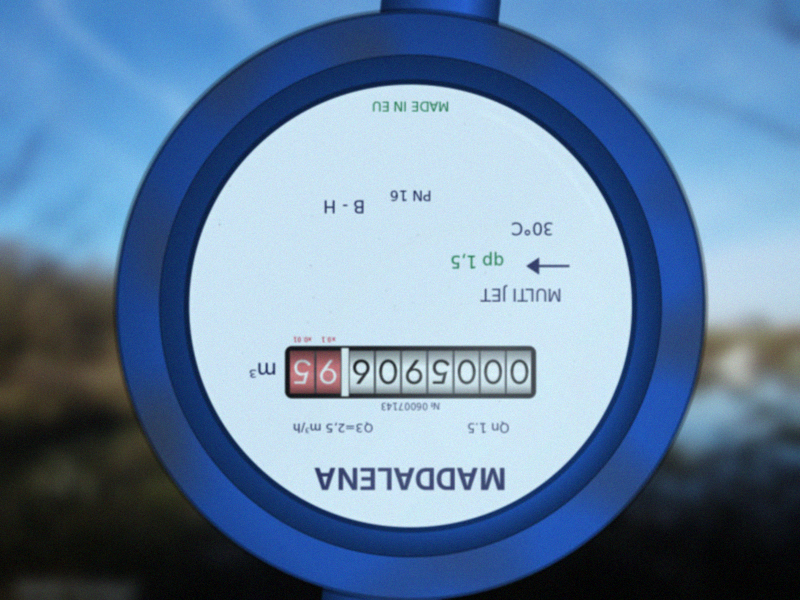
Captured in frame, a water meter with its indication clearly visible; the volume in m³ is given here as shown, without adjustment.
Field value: 5906.95 m³
